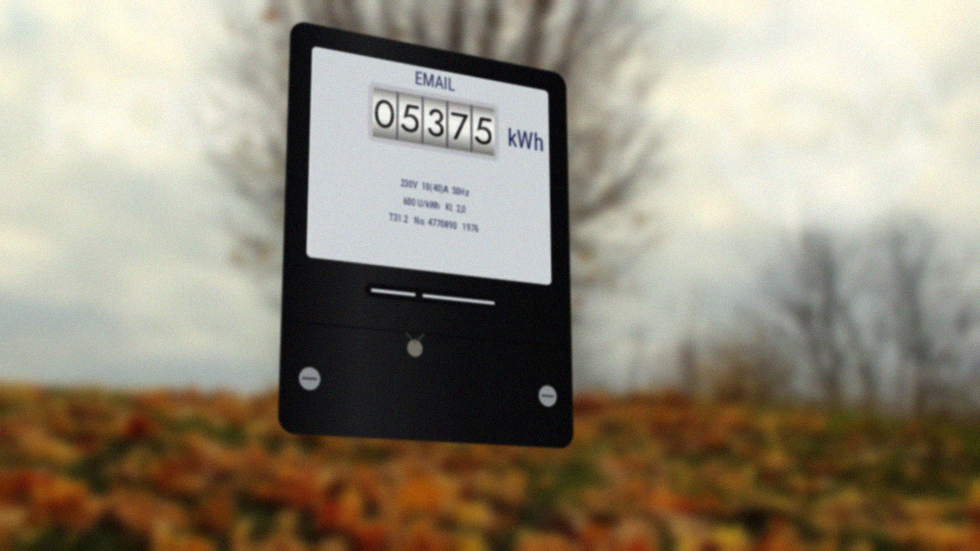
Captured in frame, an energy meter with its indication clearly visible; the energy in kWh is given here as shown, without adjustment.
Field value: 5375 kWh
